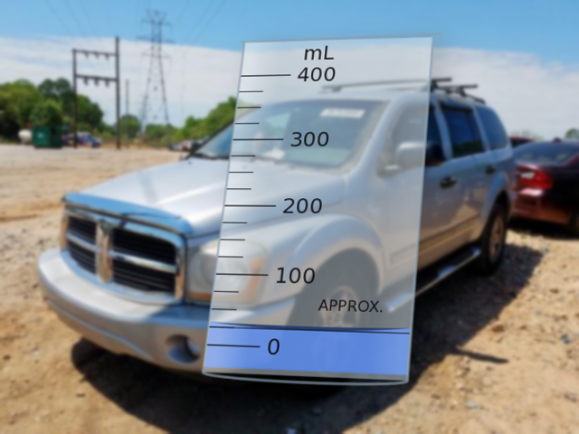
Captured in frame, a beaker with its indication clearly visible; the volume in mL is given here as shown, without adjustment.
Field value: 25 mL
